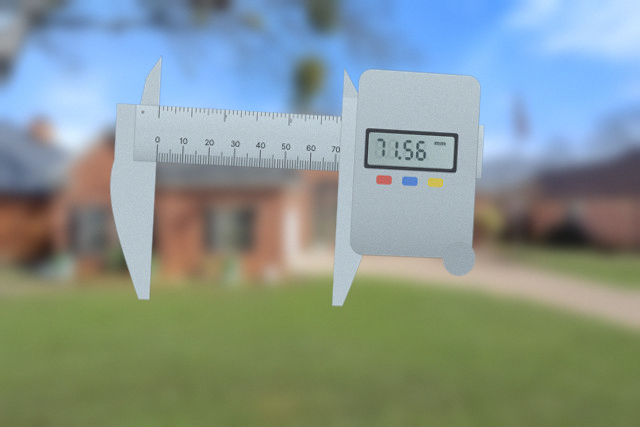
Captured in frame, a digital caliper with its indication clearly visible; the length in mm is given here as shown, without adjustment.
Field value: 71.56 mm
